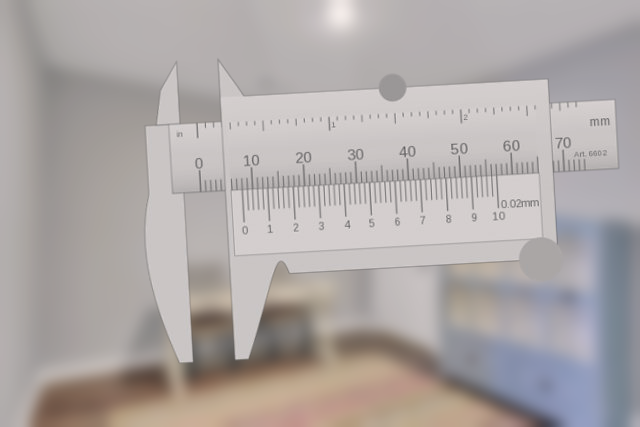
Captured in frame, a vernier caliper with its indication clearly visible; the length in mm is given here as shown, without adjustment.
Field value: 8.0 mm
